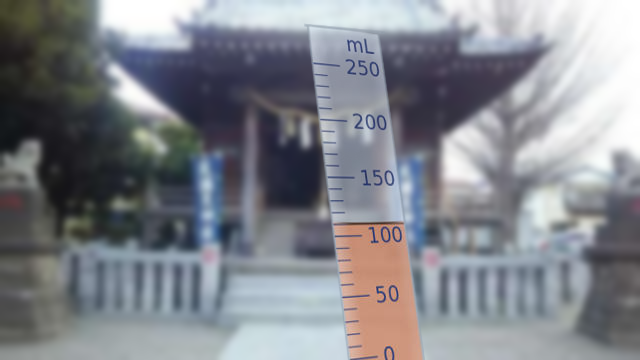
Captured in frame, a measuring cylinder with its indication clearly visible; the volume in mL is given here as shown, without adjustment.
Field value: 110 mL
